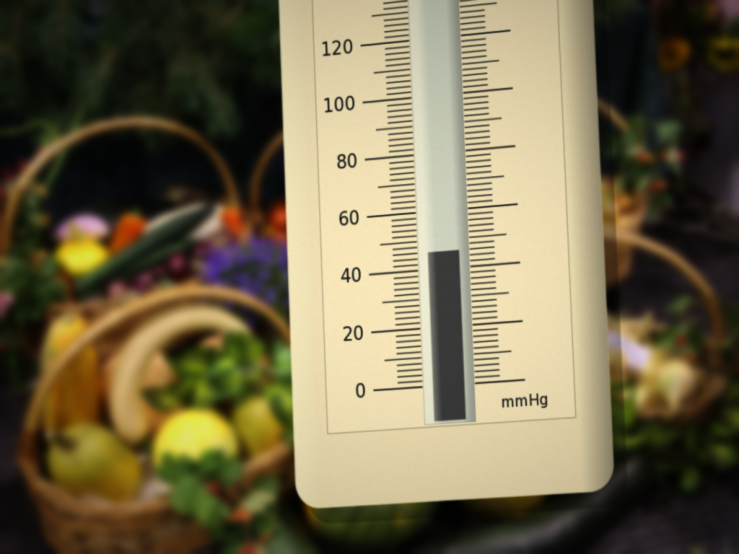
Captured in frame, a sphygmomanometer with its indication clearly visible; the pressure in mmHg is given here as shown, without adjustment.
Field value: 46 mmHg
